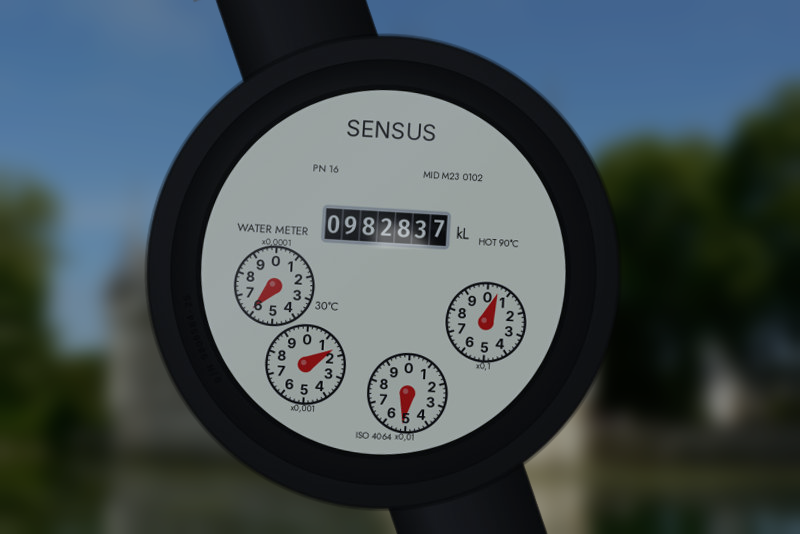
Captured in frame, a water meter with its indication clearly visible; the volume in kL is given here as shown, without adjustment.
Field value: 982837.0516 kL
